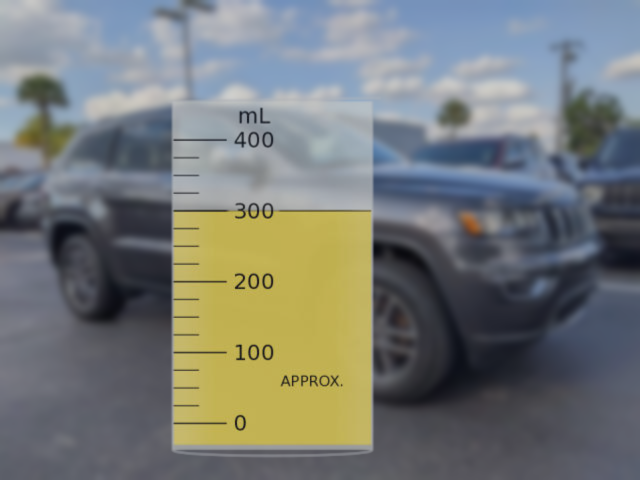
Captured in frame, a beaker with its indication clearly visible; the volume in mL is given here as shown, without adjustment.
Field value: 300 mL
